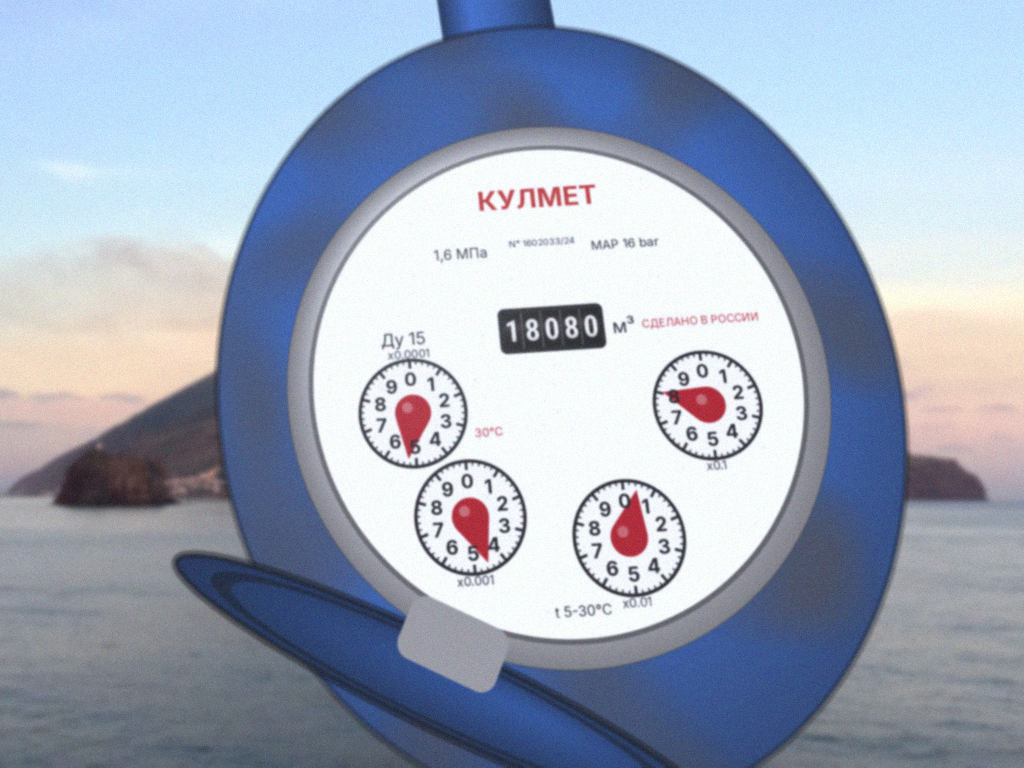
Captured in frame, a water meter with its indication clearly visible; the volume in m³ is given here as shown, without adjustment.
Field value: 18080.8045 m³
